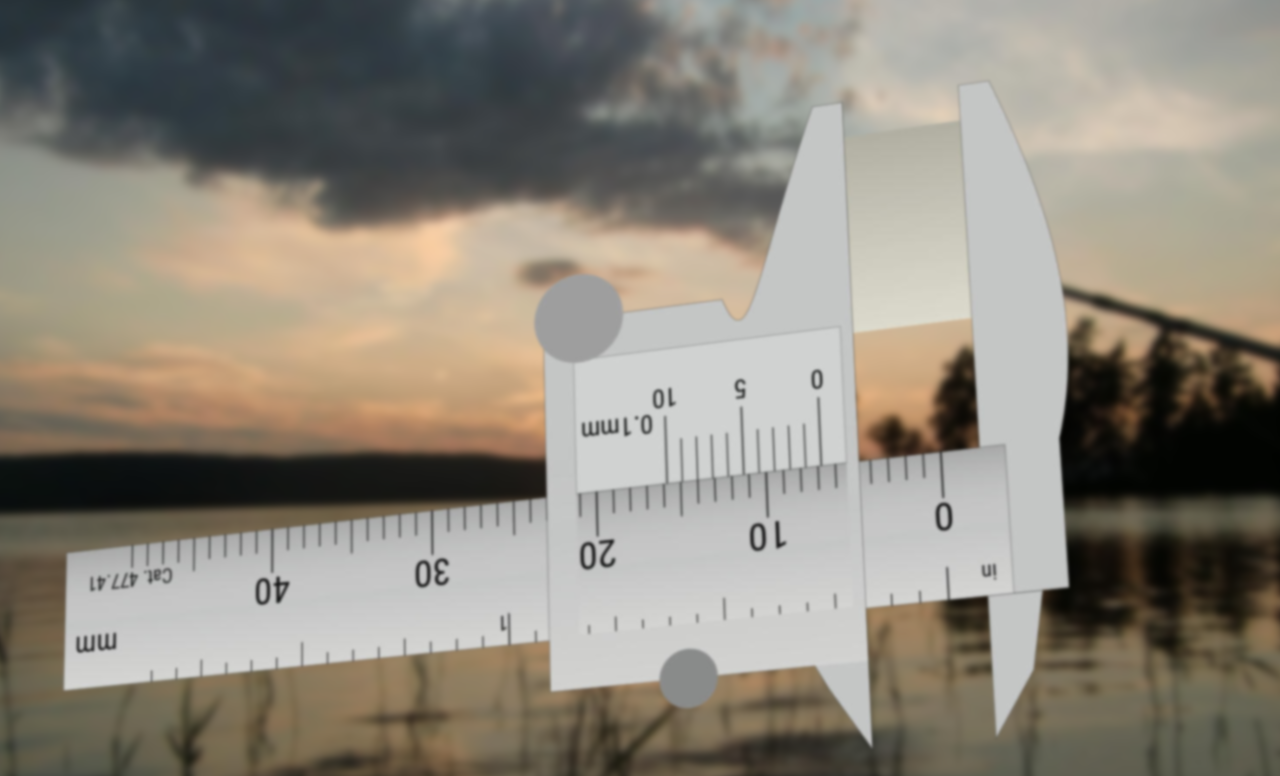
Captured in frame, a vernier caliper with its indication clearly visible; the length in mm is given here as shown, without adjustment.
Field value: 6.8 mm
